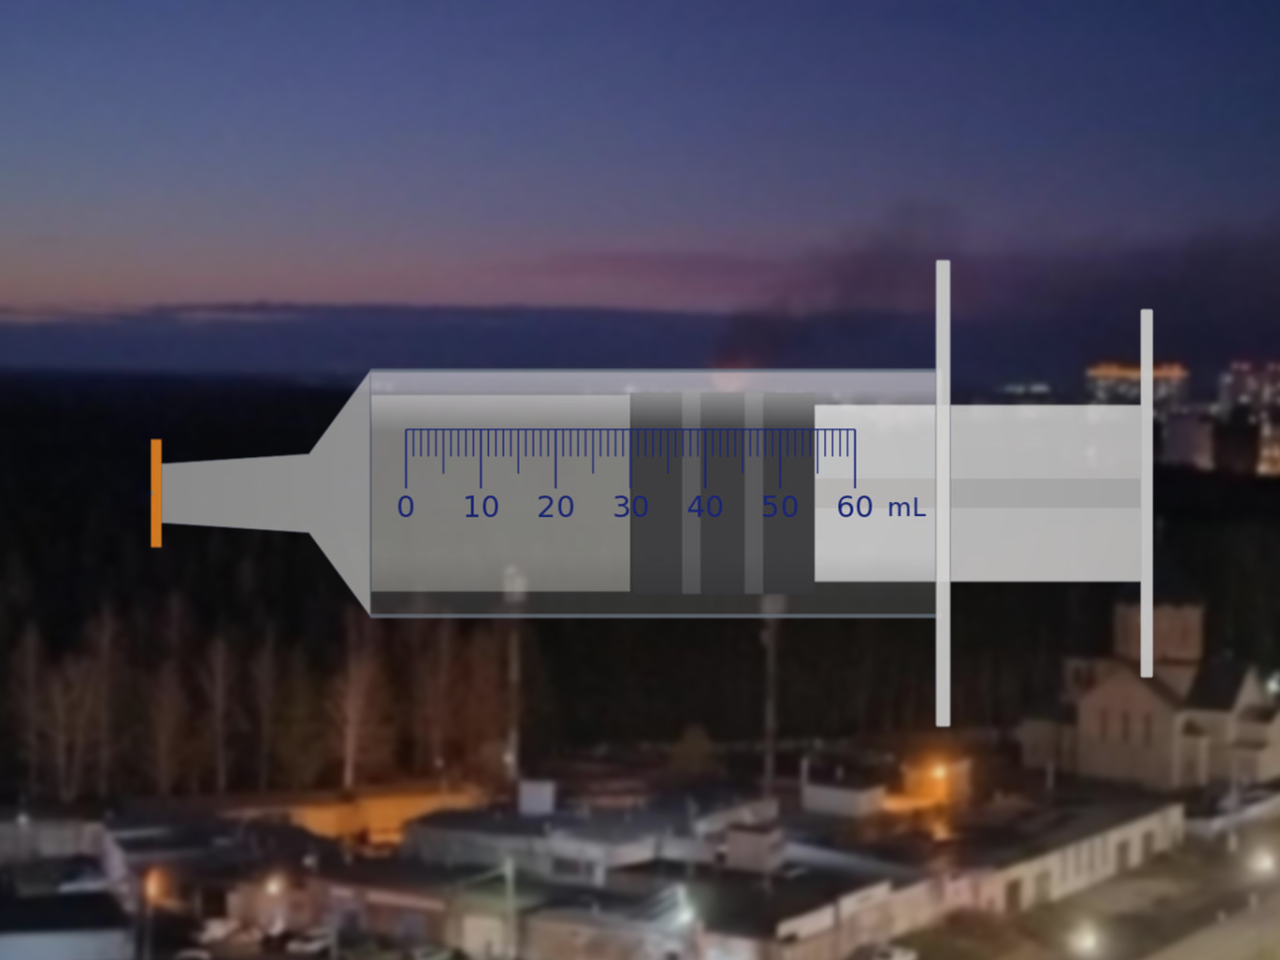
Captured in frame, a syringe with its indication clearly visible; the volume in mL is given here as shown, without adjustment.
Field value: 30 mL
